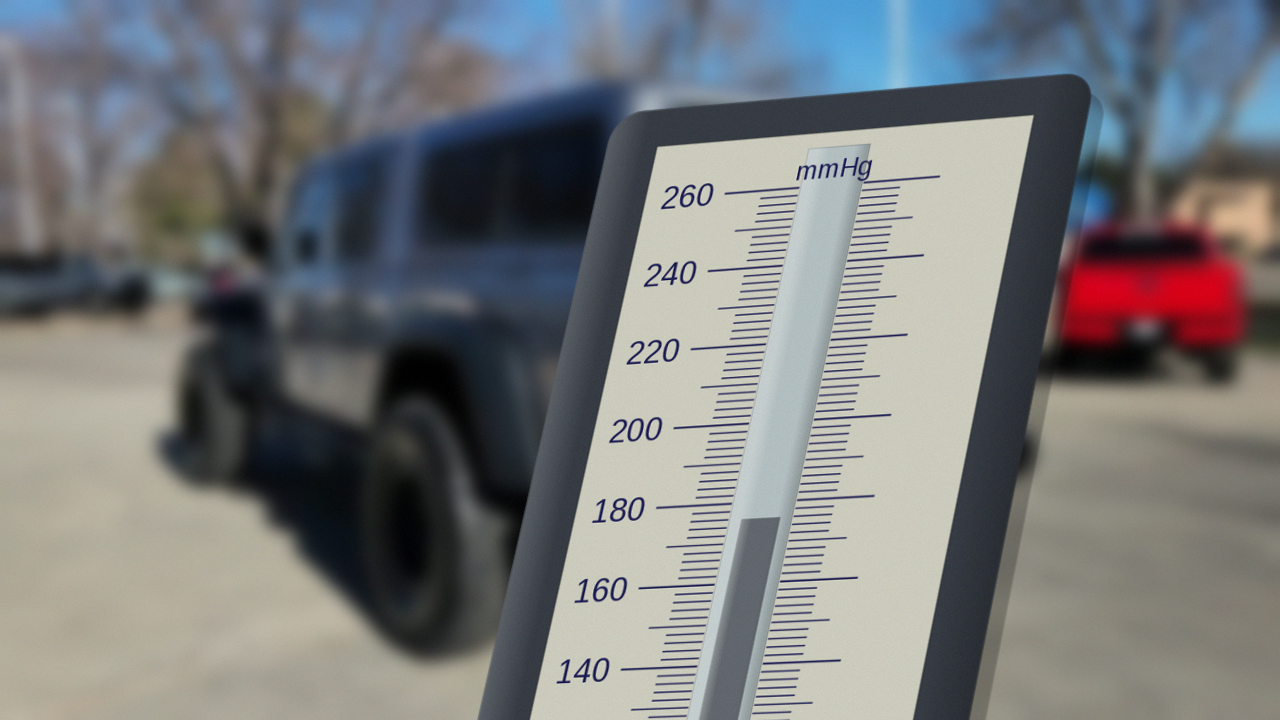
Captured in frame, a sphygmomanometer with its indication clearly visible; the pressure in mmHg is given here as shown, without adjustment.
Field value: 176 mmHg
